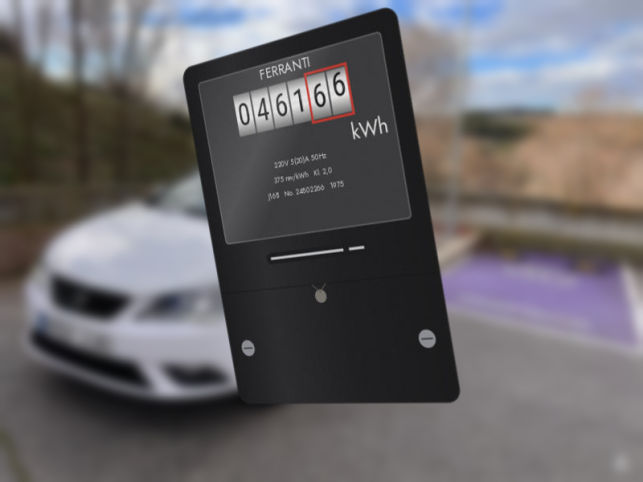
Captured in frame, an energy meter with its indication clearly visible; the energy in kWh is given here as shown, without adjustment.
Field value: 461.66 kWh
